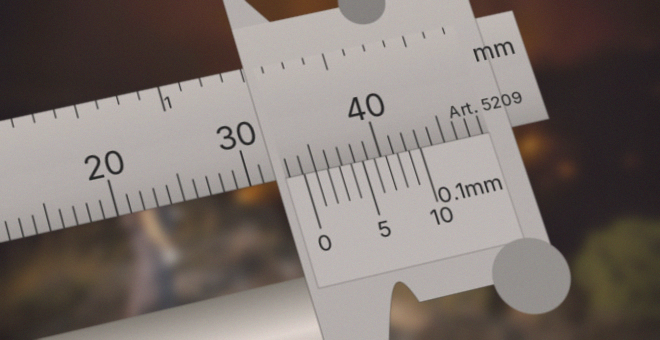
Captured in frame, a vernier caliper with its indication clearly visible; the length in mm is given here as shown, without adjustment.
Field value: 34.1 mm
